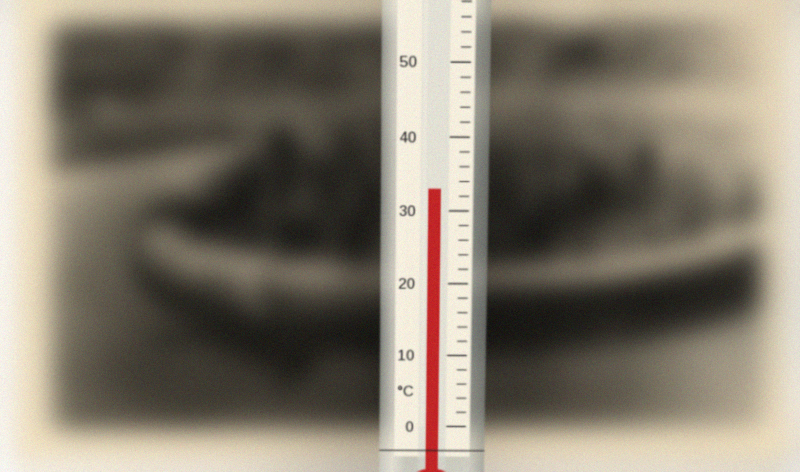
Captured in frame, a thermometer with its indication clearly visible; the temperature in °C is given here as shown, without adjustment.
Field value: 33 °C
